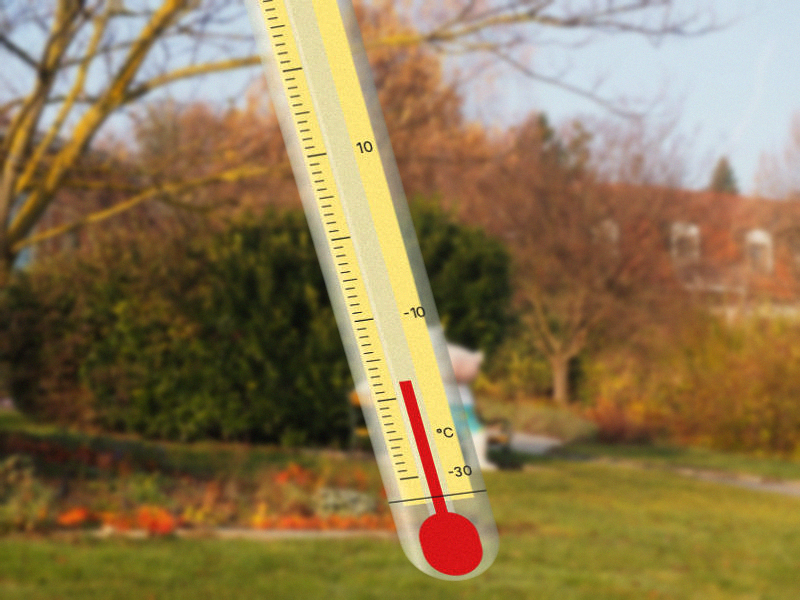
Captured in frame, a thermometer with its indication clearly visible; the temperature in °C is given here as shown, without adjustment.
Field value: -18 °C
